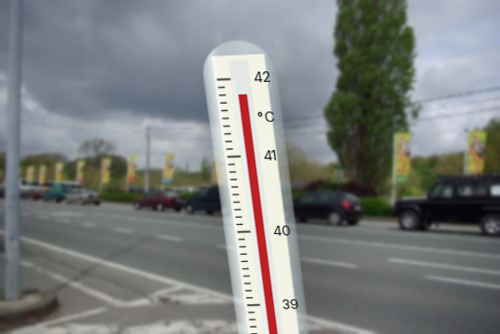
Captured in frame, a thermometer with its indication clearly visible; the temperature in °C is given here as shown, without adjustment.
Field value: 41.8 °C
